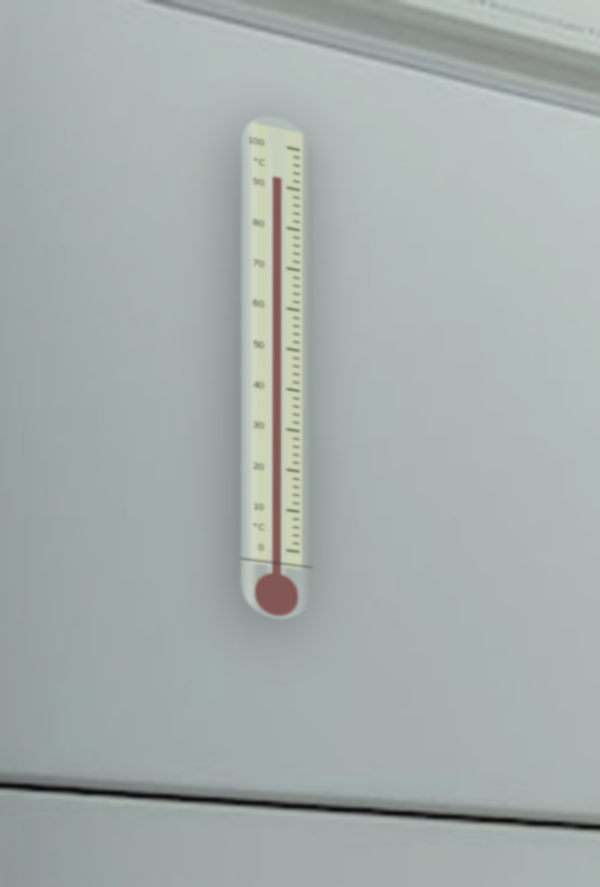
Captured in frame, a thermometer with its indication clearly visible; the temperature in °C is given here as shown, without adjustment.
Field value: 92 °C
